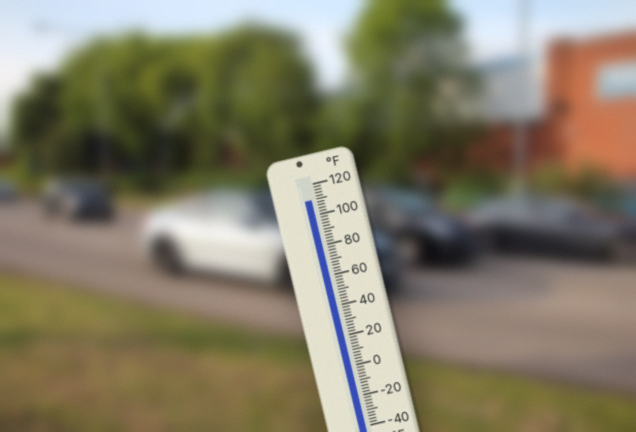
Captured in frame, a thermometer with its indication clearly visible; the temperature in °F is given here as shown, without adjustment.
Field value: 110 °F
